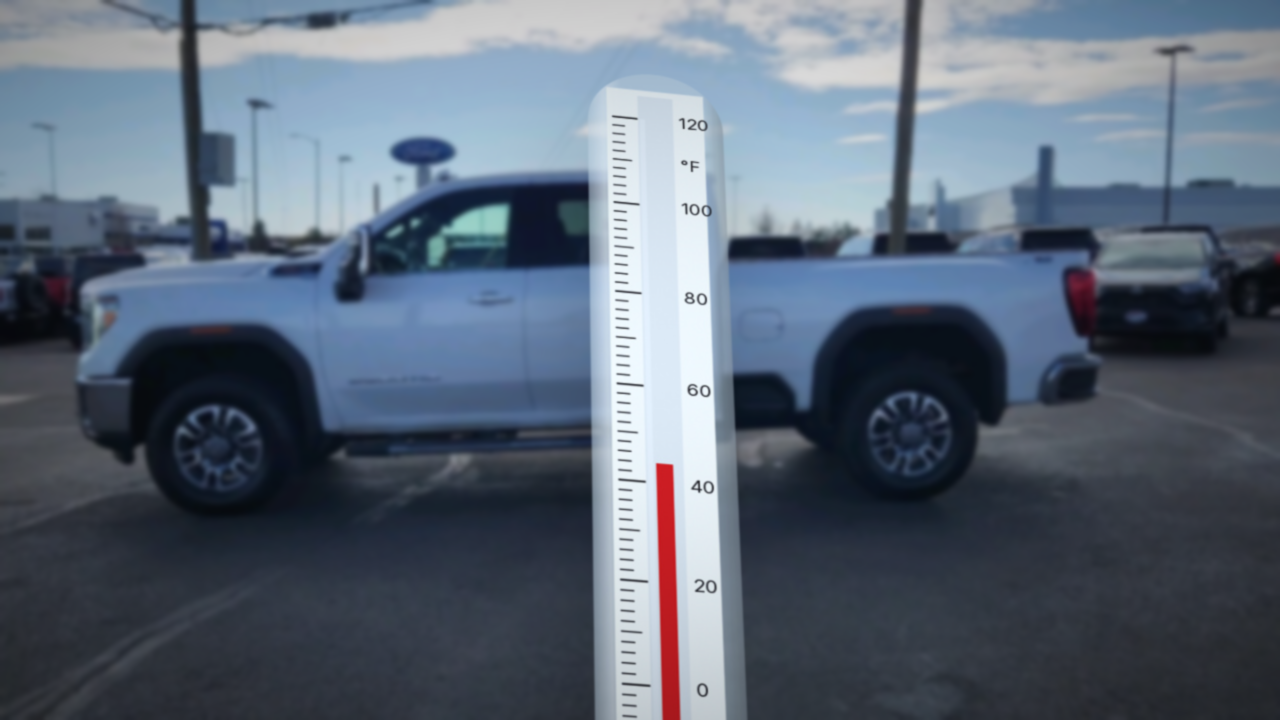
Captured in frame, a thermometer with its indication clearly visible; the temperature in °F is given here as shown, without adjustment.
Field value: 44 °F
